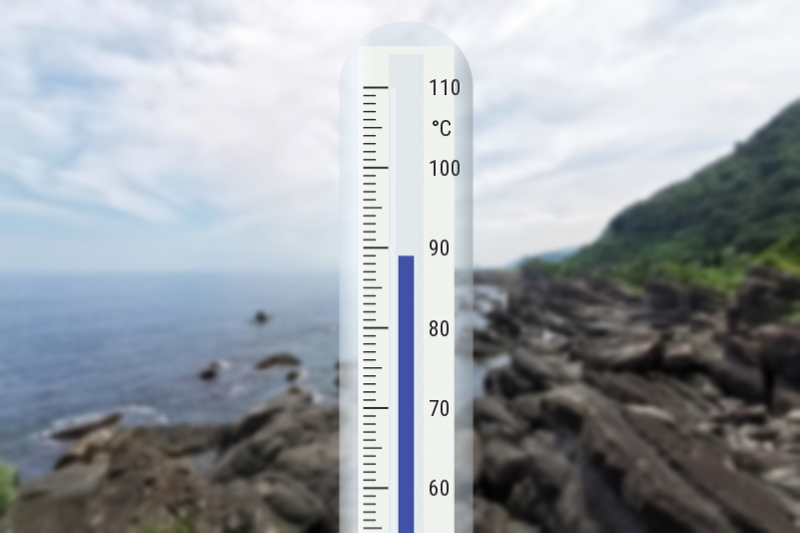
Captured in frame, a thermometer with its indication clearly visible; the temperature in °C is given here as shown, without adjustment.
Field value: 89 °C
